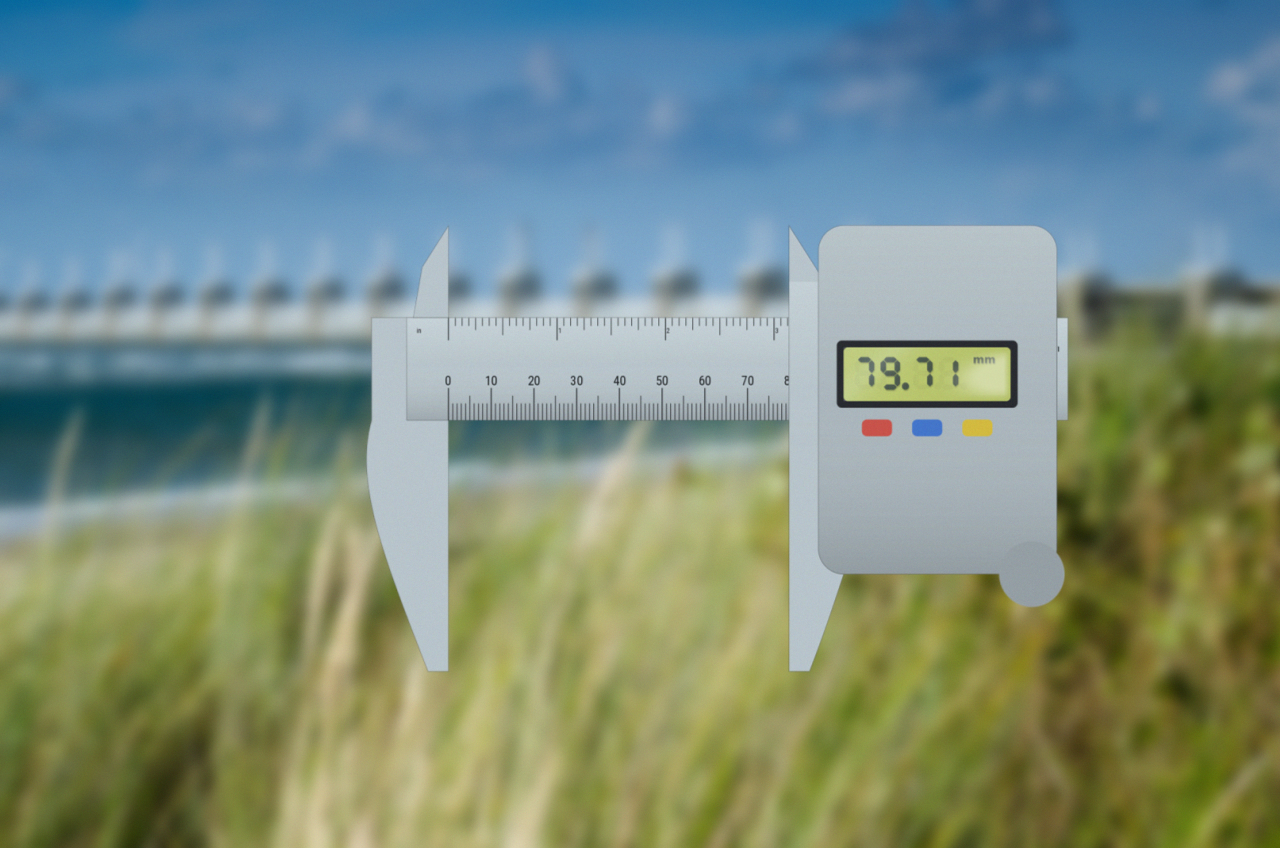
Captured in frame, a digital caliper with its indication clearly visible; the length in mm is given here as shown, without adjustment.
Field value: 79.71 mm
